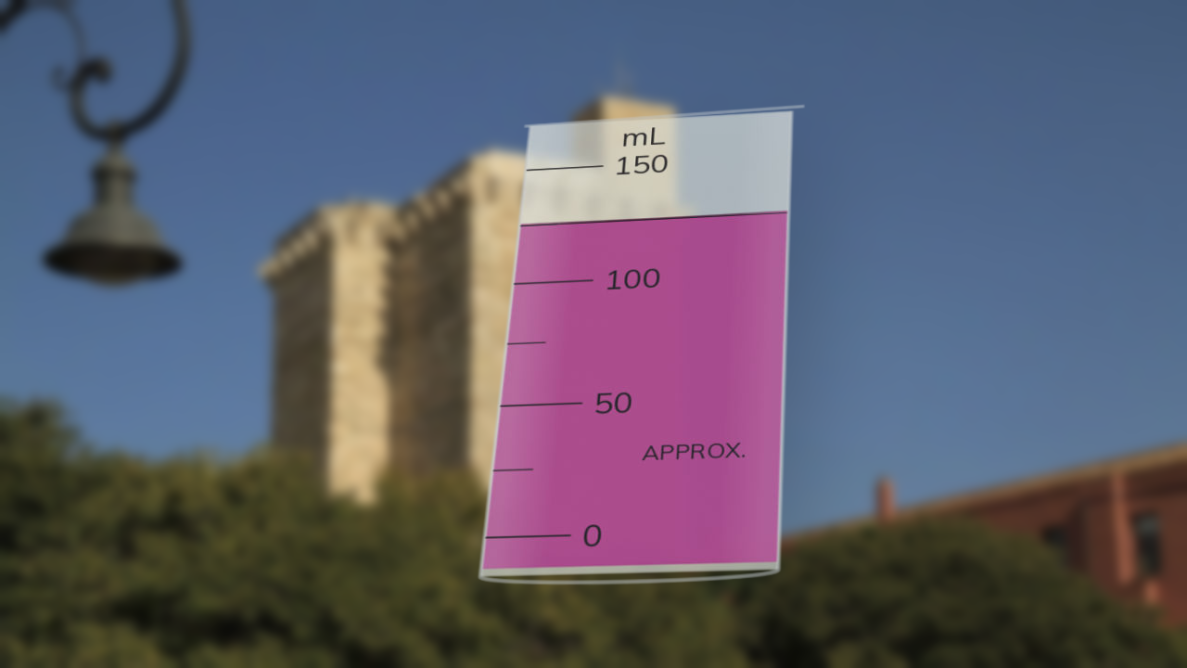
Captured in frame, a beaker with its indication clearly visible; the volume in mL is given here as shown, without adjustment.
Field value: 125 mL
